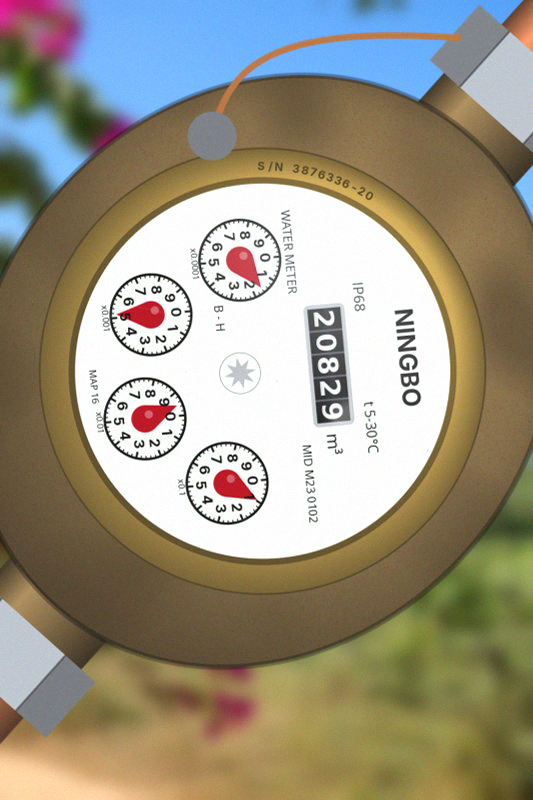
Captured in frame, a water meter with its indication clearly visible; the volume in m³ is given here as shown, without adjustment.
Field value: 20829.0951 m³
